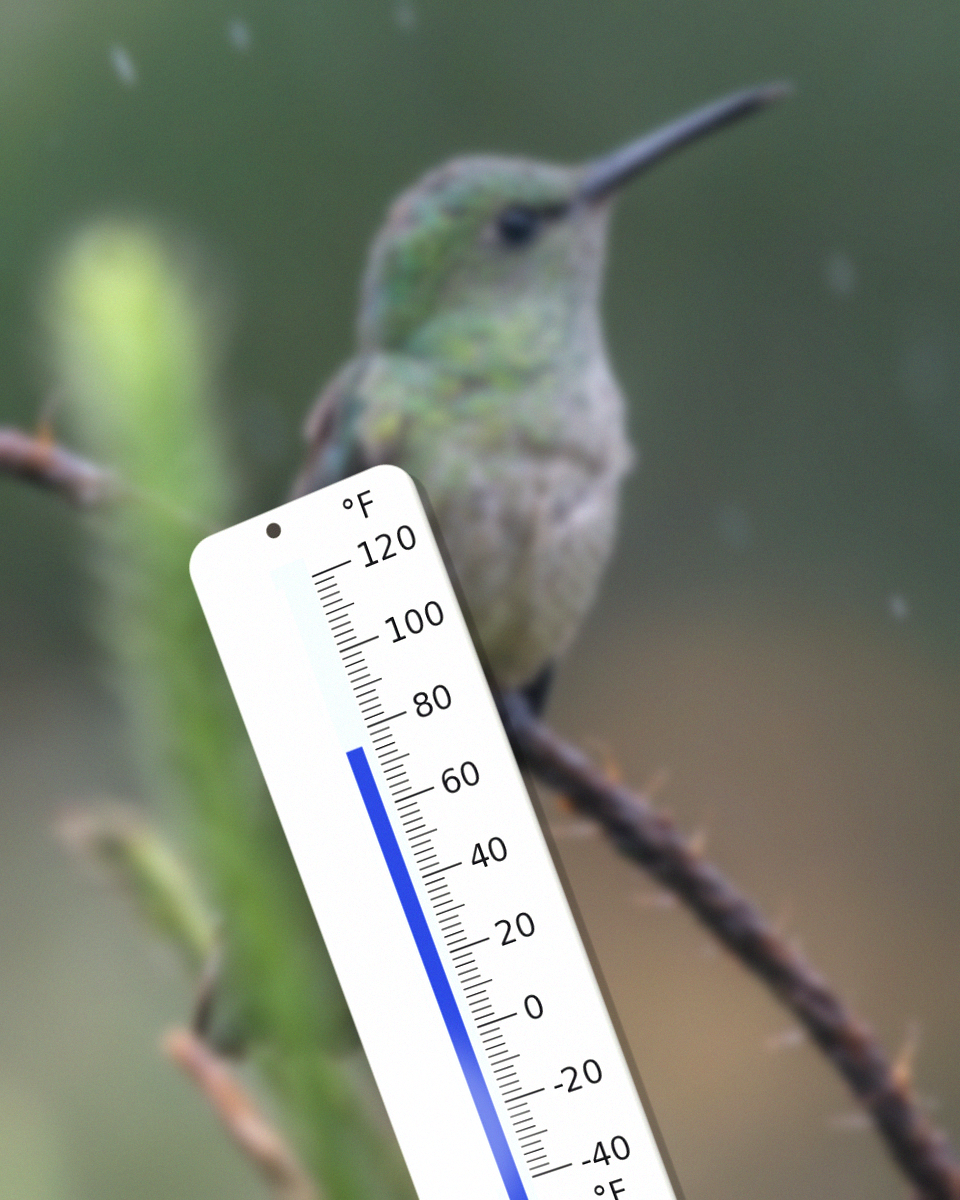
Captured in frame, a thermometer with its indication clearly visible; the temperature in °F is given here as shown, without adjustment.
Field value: 76 °F
